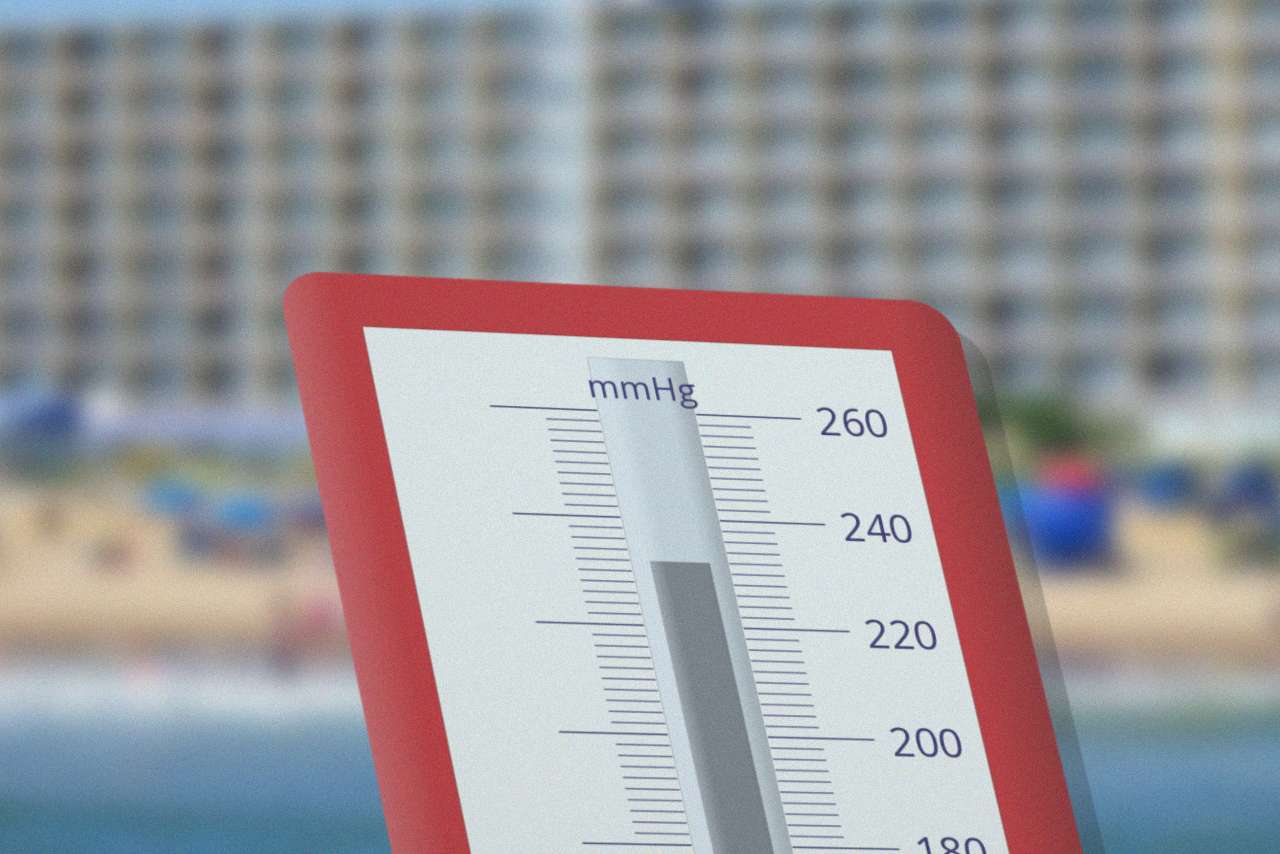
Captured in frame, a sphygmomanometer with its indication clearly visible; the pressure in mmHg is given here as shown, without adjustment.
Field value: 232 mmHg
